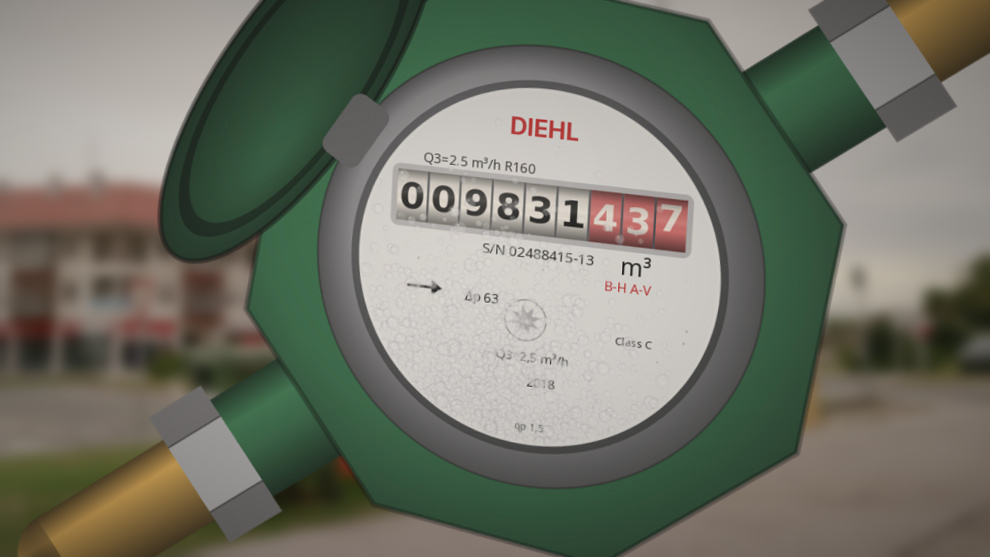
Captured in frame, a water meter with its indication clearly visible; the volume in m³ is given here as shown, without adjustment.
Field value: 9831.437 m³
